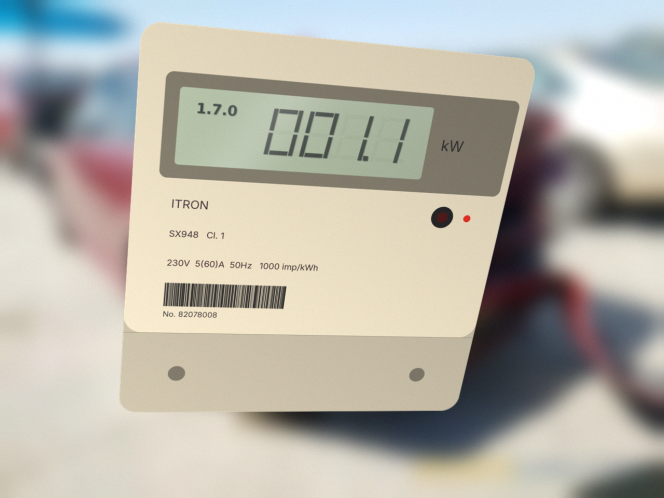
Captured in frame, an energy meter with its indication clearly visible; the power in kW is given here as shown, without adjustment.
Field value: 1.1 kW
